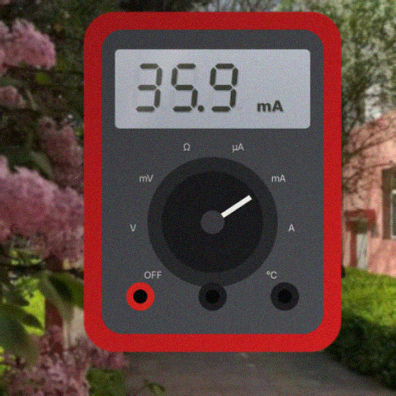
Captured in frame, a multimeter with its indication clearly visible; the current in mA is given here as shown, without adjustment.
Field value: 35.9 mA
